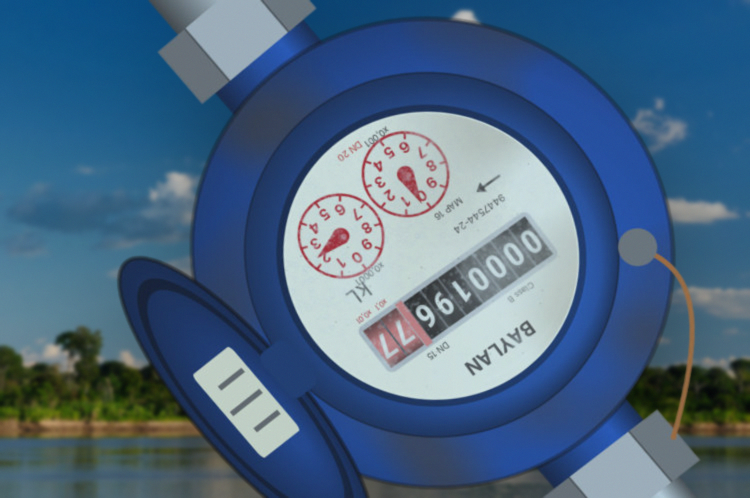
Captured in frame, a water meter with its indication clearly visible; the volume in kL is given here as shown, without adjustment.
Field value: 196.7702 kL
